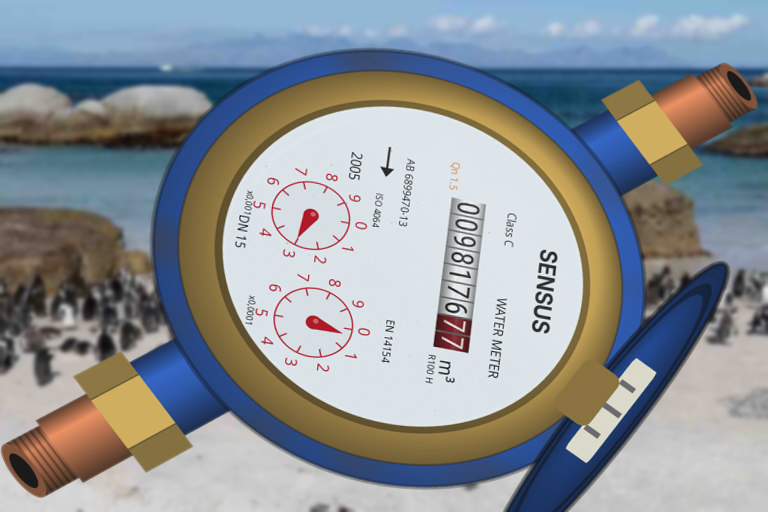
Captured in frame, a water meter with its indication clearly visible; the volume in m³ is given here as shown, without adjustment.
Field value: 98176.7730 m³
